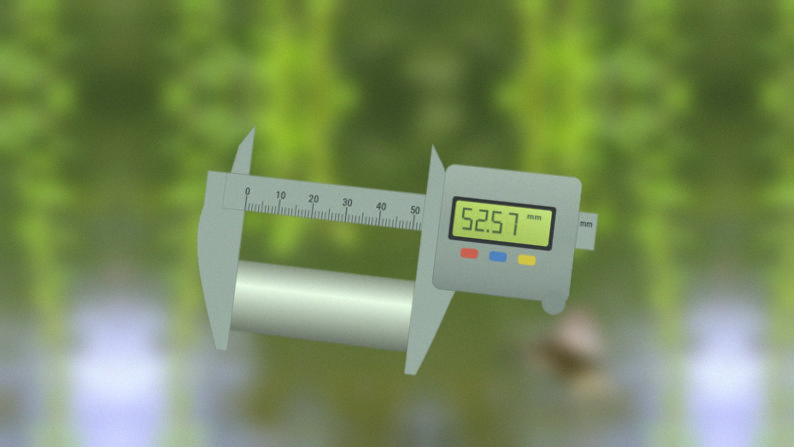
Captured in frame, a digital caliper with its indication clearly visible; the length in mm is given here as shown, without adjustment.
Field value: 52.57 mm
